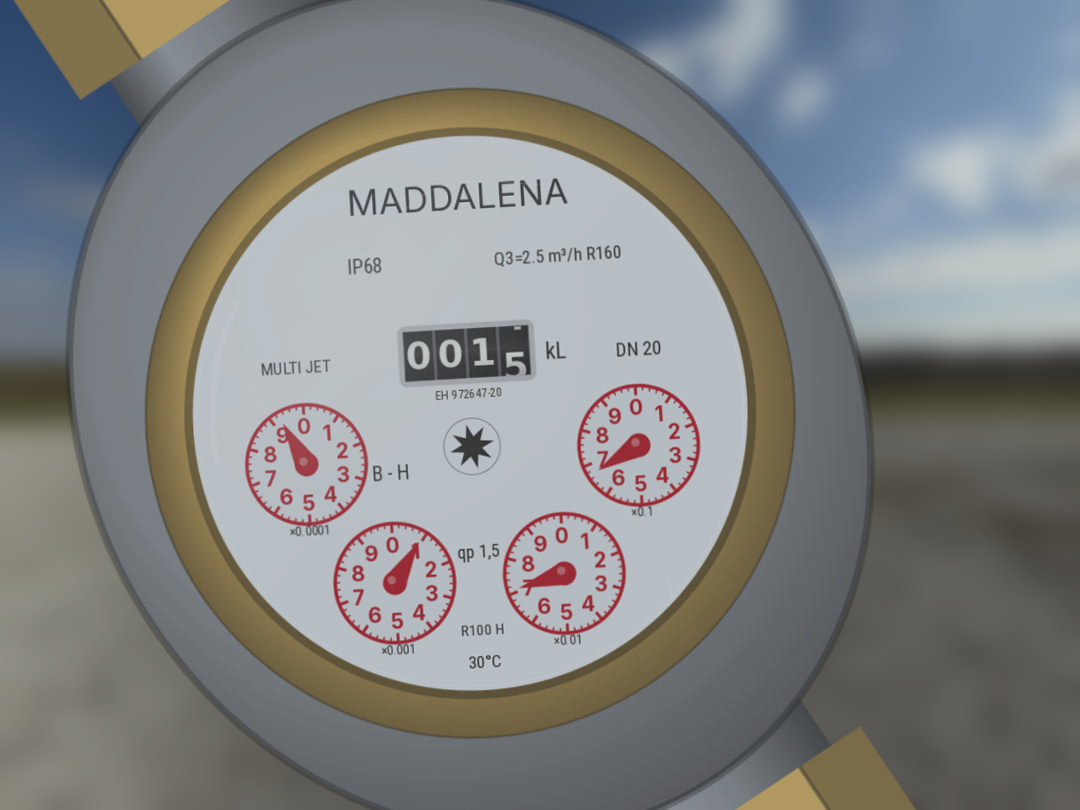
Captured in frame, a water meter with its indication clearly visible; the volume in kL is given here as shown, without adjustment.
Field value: 14.6709 kL
